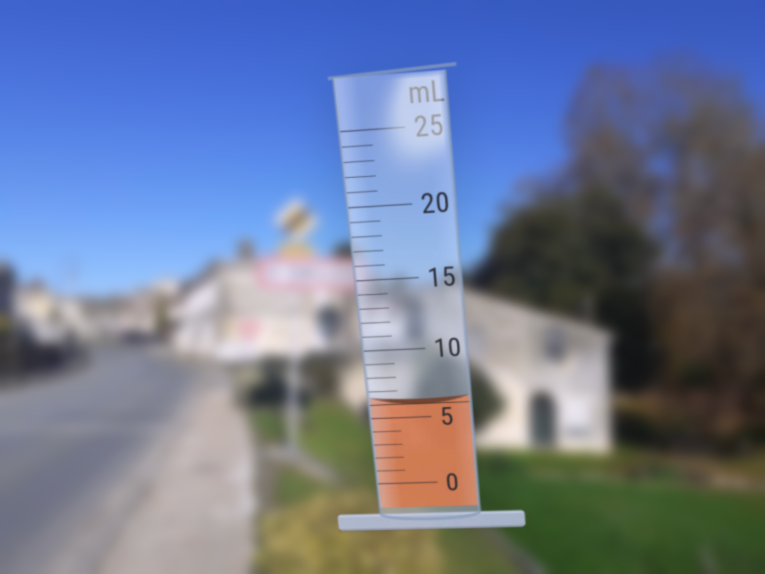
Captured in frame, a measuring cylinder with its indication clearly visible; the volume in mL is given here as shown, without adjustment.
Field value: 6 mL
